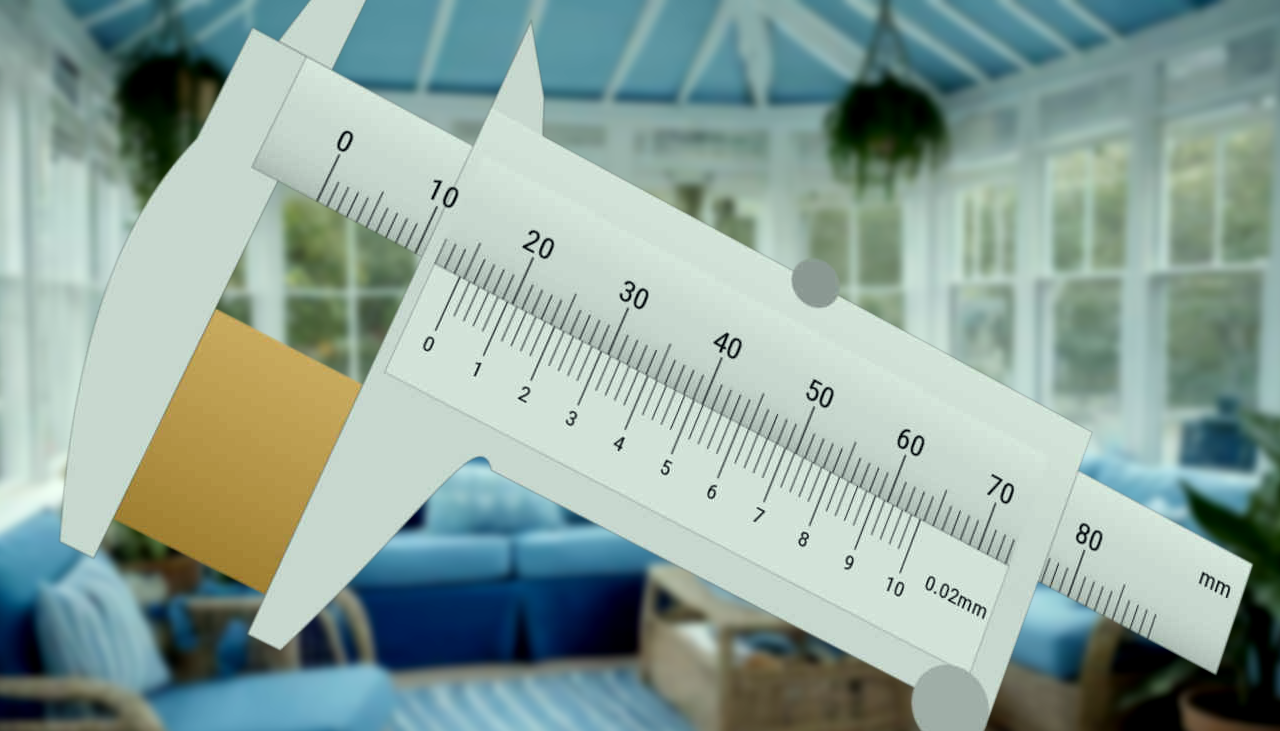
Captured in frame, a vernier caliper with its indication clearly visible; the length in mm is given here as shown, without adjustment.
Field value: 14.6 mm
